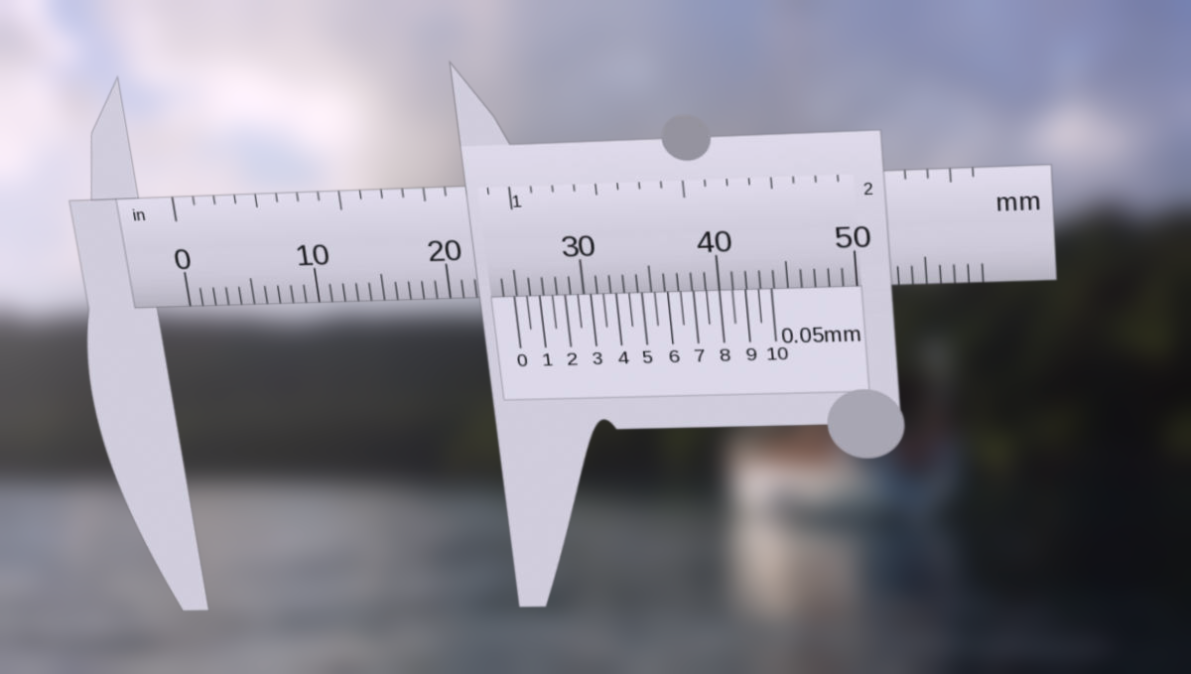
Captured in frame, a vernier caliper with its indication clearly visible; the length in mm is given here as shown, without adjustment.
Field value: 24.8 mm
